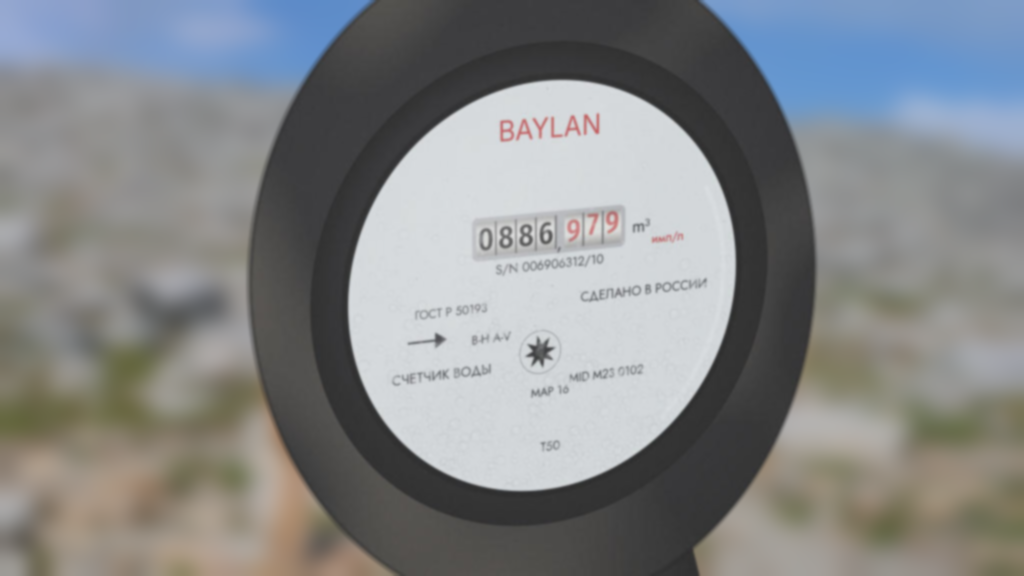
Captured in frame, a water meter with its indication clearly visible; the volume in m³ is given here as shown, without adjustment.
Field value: 886.979 m³
